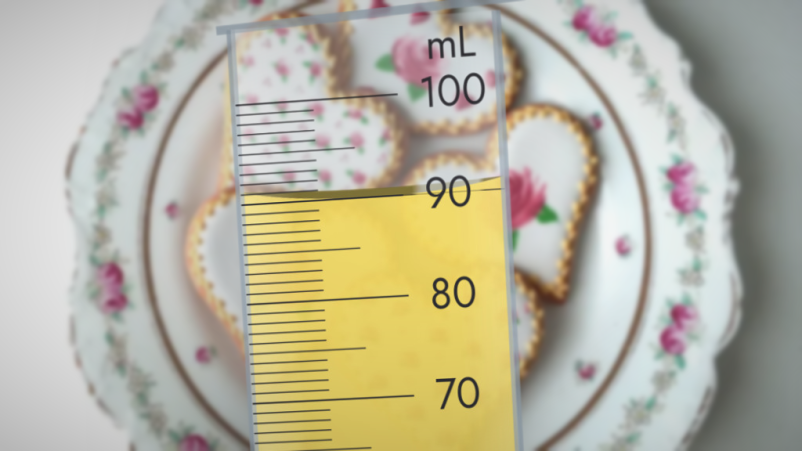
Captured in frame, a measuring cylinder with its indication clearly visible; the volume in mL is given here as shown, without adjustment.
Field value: 90 mL
